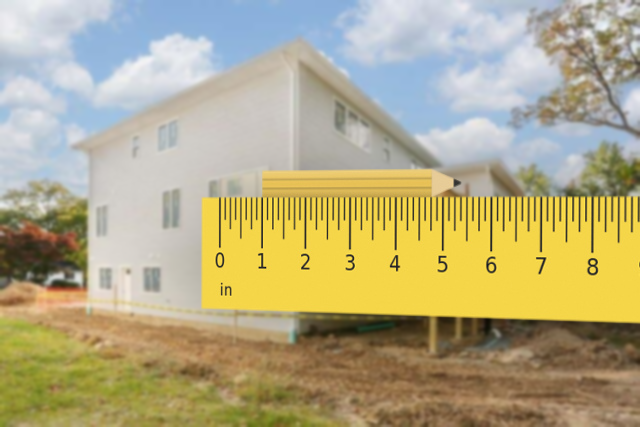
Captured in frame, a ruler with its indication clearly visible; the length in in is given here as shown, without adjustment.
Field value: 4.375 in
